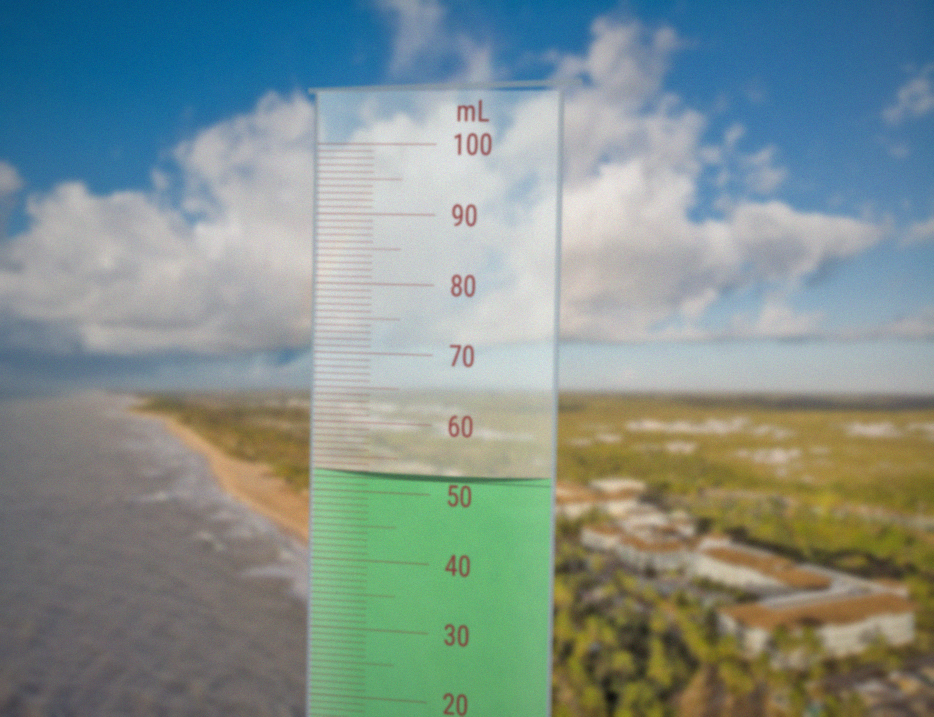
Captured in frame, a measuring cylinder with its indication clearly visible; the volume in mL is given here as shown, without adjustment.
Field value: 52 mL
